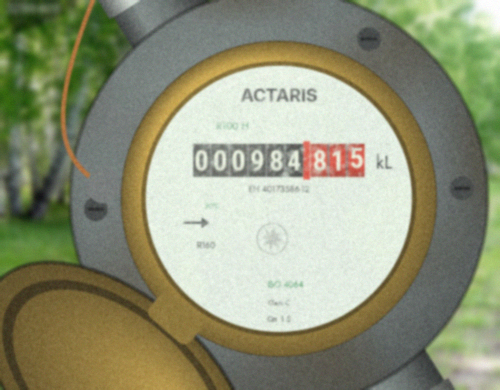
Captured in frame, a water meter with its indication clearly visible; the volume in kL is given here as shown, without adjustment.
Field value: 984.815 kL
